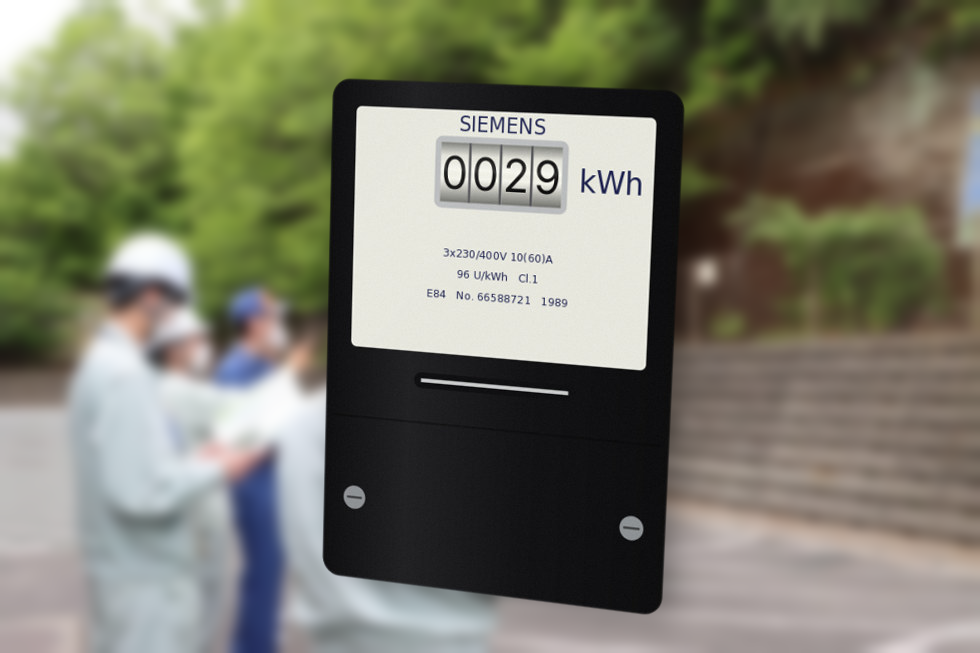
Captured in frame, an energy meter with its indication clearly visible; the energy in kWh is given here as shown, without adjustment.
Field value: 29 kWh
